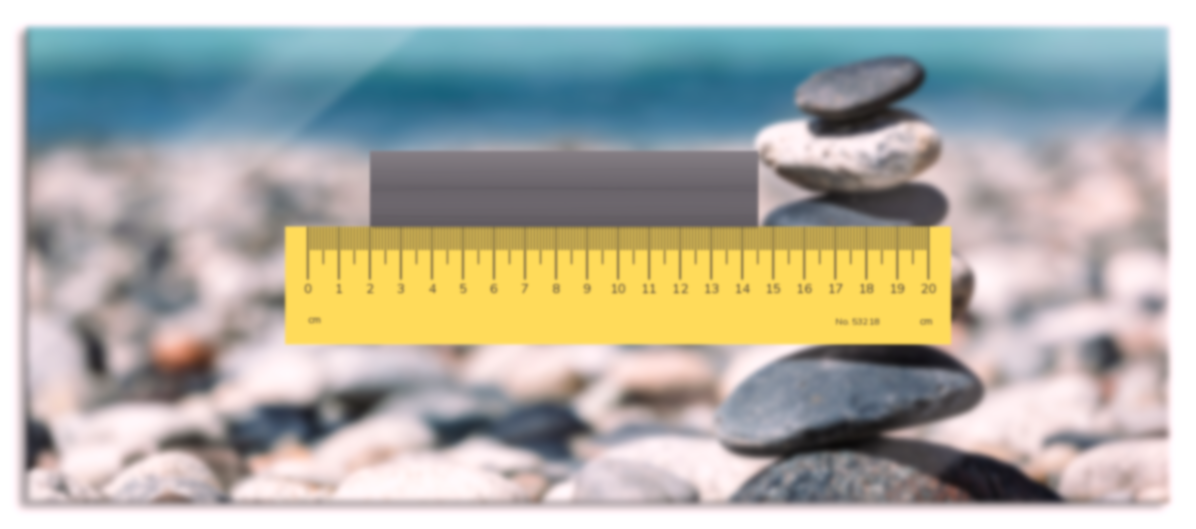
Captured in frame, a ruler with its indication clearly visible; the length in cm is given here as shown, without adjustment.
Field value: 12.5 cm
